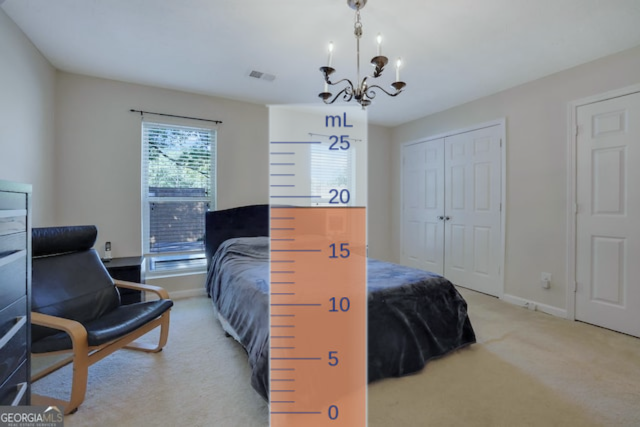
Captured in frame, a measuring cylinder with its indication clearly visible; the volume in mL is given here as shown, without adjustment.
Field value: 19 mL
